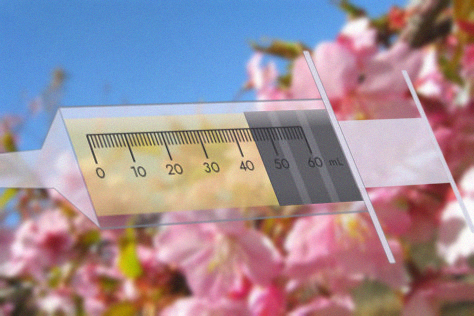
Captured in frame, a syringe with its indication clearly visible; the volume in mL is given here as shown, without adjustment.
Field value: 45 mL
